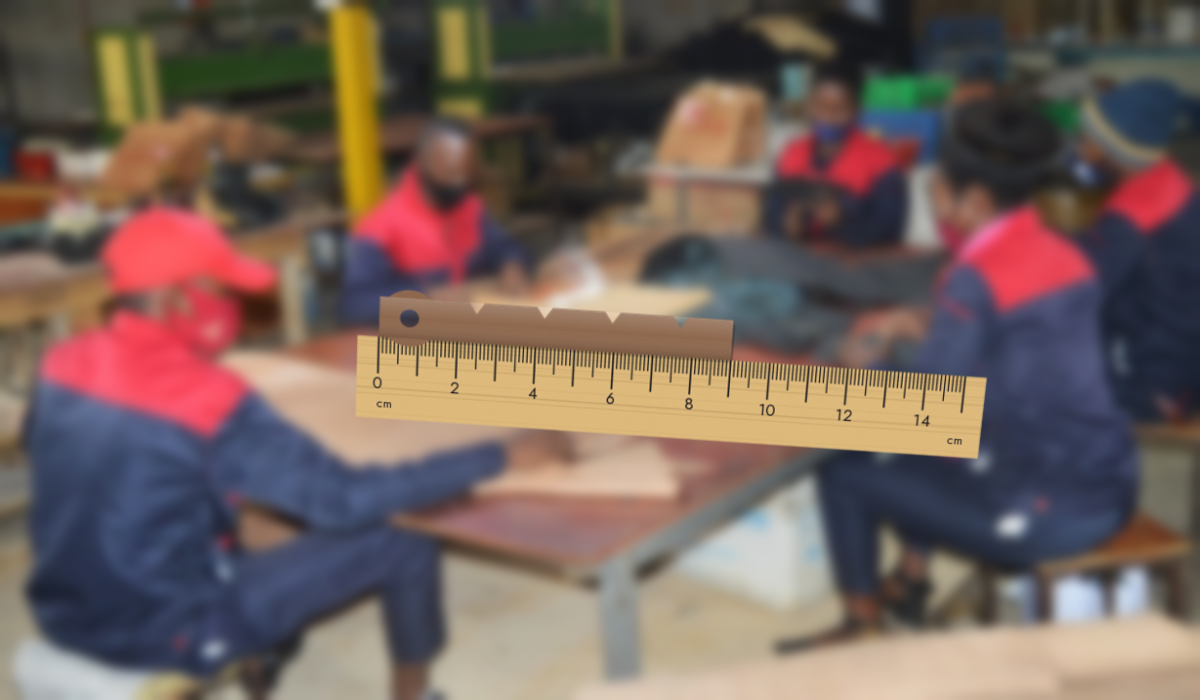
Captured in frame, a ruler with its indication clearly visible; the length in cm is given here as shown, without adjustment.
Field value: 9 cm
